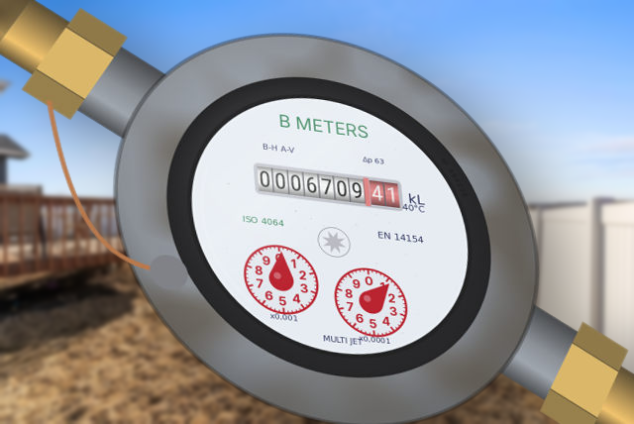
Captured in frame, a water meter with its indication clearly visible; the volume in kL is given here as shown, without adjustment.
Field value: 6709.4101 kL
